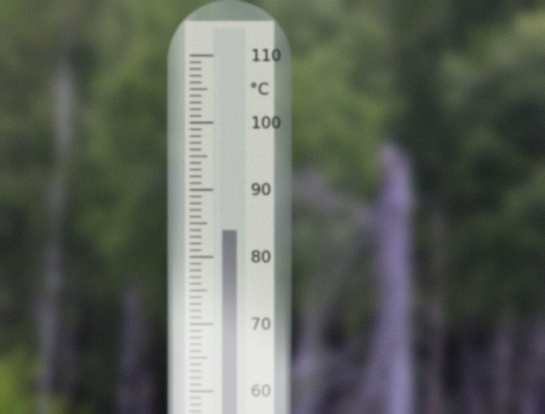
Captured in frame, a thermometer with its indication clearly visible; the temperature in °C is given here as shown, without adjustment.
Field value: 84 °C
